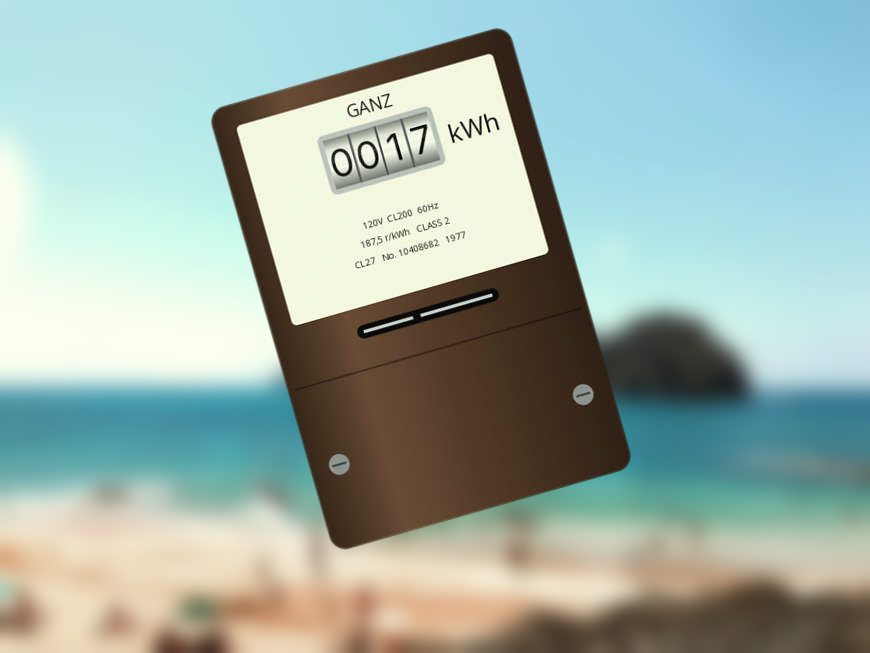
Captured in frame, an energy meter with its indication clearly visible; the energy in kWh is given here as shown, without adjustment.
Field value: 17 kWh
